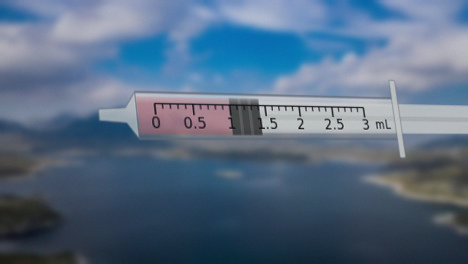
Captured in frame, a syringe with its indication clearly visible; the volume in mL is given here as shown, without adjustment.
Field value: 1 mL
